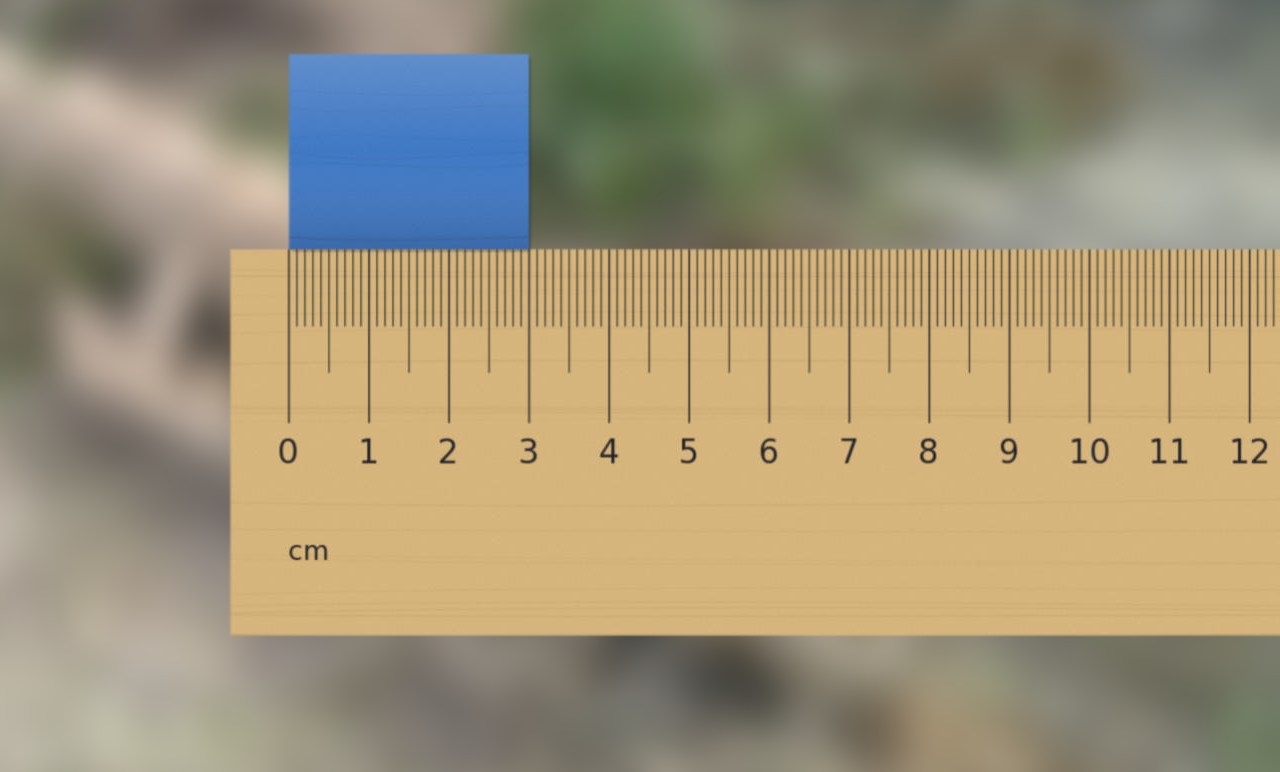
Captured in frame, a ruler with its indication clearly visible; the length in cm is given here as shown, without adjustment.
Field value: 3 cm
